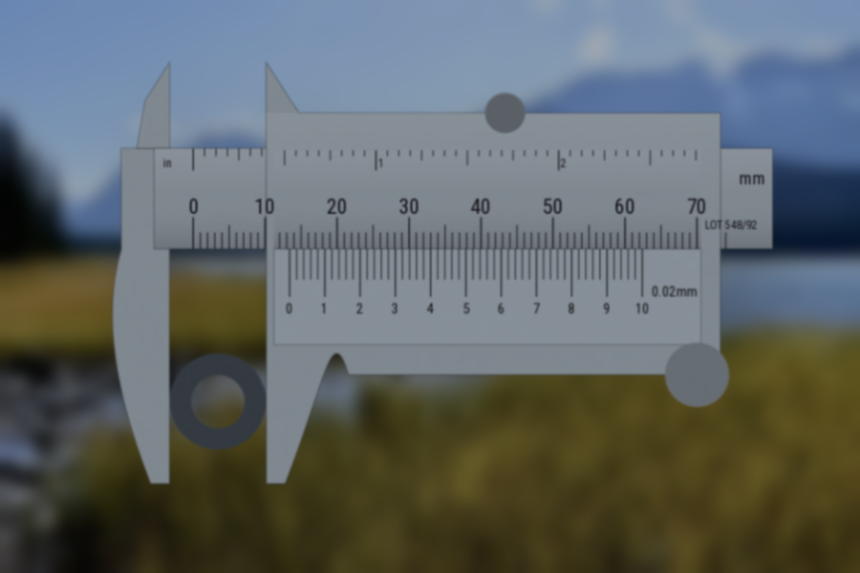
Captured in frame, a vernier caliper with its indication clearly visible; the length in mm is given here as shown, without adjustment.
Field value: 13.4 mm
